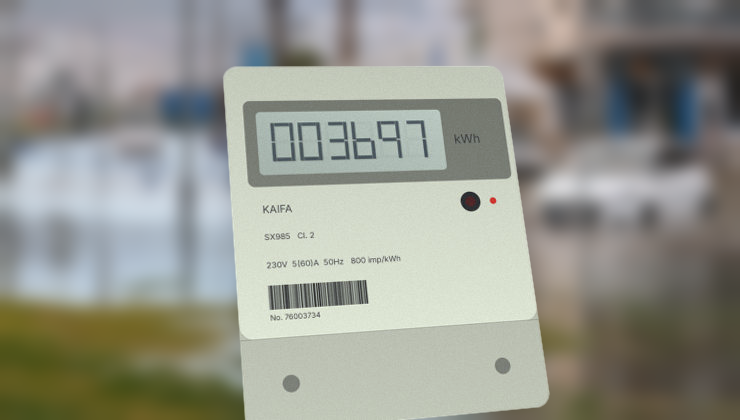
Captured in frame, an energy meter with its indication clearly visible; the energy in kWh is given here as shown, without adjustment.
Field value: 3697 kWh
